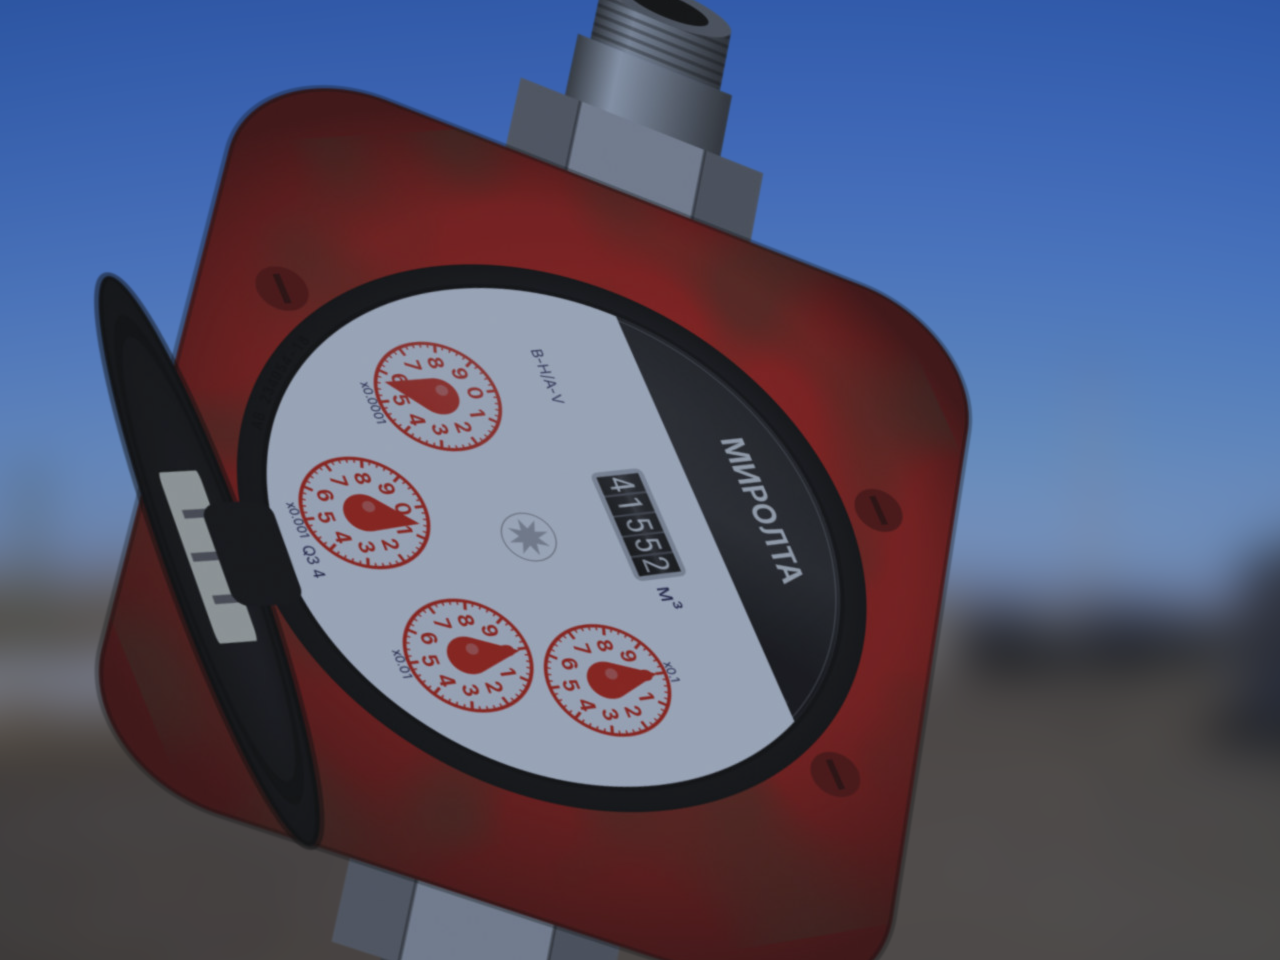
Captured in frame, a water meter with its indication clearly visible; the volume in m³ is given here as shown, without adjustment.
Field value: 41552.0005 m³
